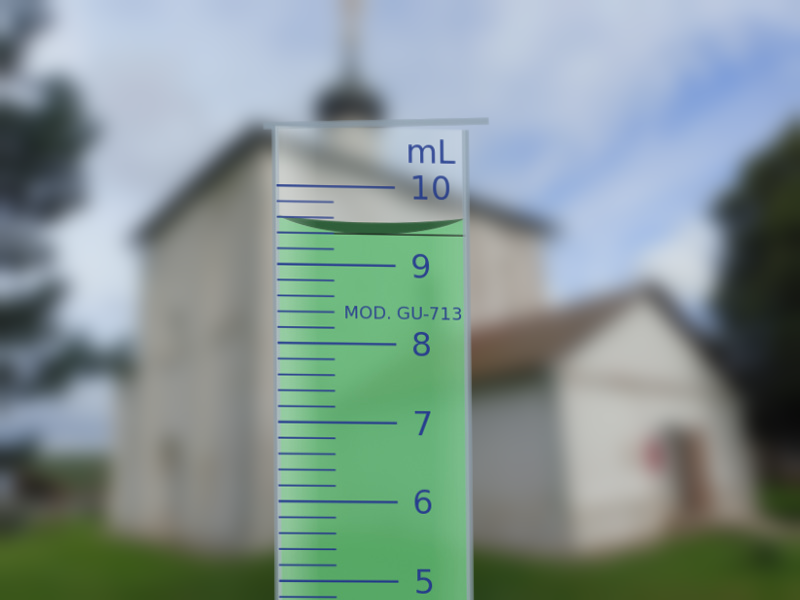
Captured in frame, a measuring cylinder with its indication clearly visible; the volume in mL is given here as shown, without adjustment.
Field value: 9.4 mL
